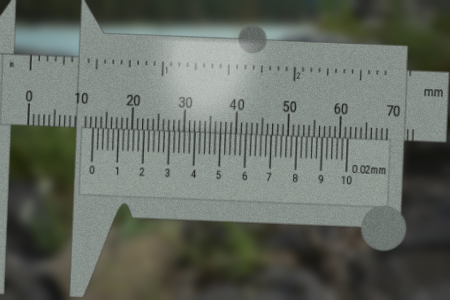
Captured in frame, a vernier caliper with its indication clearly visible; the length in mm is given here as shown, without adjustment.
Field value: 12.5 mm
